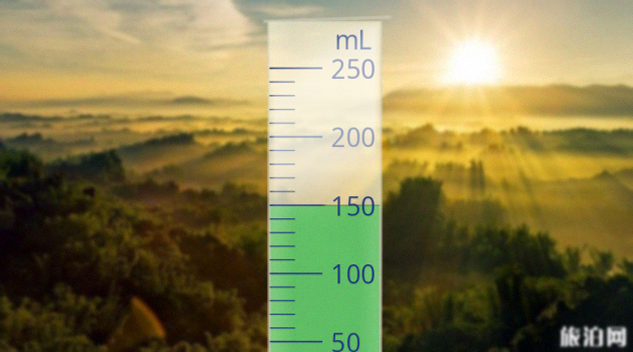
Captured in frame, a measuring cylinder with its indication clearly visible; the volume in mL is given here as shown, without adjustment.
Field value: 150 mL
